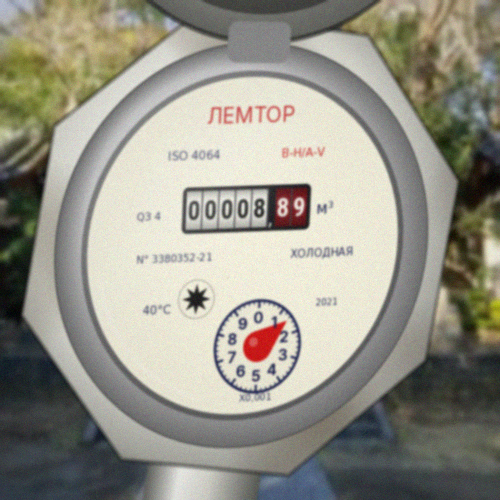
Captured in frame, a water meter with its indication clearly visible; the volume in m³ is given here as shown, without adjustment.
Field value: 8.891 m³
